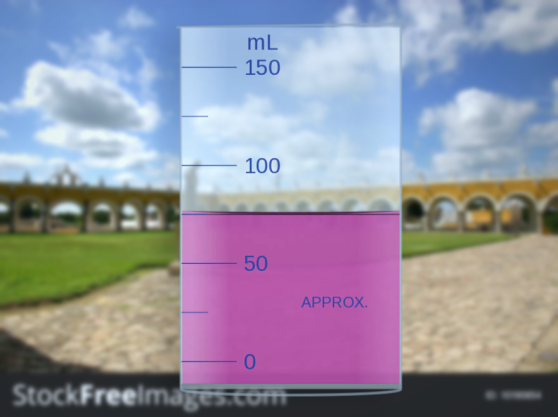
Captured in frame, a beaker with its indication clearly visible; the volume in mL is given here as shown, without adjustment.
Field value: 75 mL
